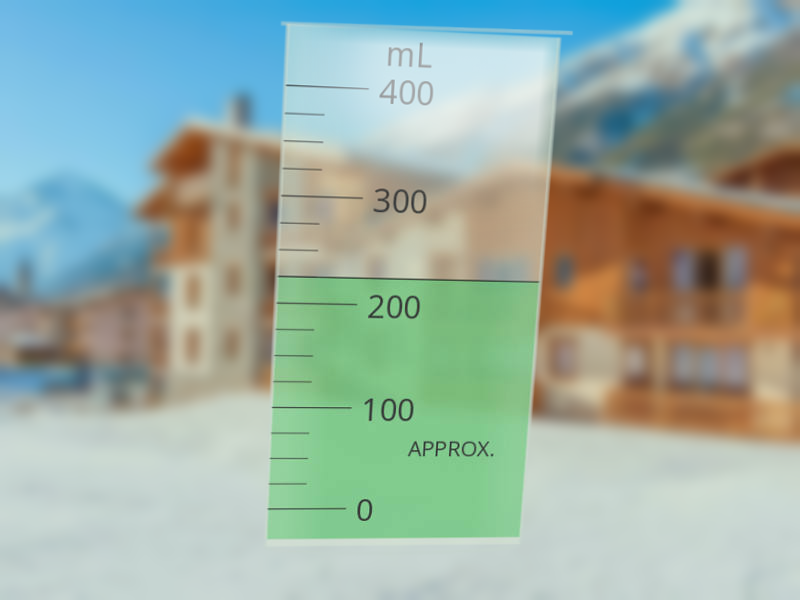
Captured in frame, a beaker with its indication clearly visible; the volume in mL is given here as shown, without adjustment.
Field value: 225 mL
